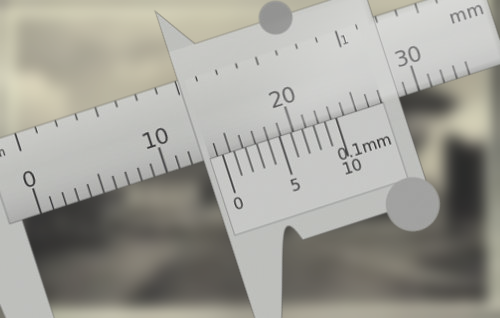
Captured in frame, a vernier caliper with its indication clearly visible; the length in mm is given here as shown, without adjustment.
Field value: 14.4 mm
